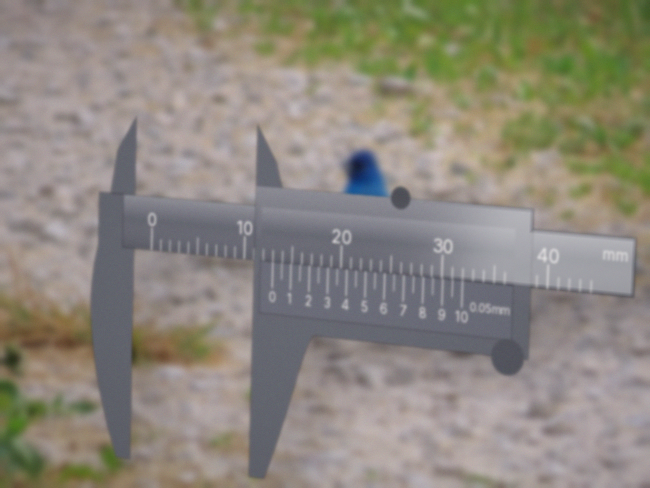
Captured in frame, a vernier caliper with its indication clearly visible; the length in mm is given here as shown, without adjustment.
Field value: 13.0 mm
